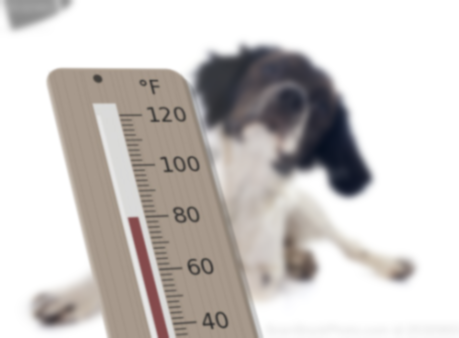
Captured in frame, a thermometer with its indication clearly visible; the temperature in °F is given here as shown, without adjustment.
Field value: 80 °F
